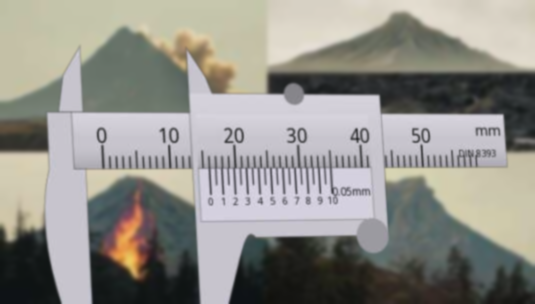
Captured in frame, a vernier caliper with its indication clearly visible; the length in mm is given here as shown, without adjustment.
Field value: 16.0 mm
